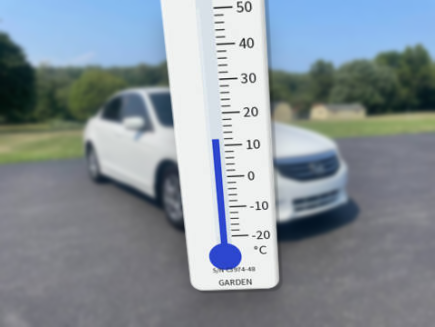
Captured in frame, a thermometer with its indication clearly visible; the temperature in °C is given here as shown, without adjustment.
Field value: 12 °C
